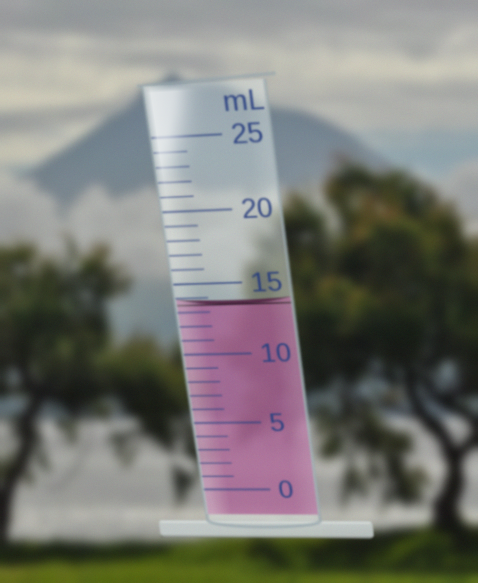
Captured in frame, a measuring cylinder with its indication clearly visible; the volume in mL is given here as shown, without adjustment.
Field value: 13.5 mL
